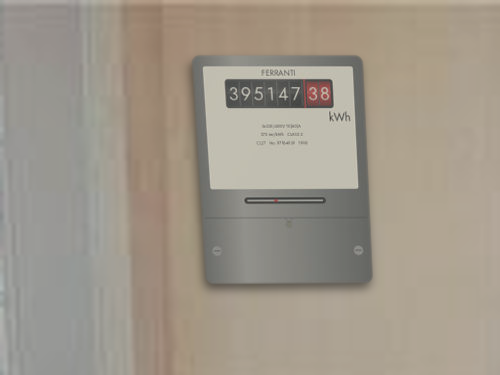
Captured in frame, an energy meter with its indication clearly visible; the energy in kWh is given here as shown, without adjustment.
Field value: 395147.38 kWh
